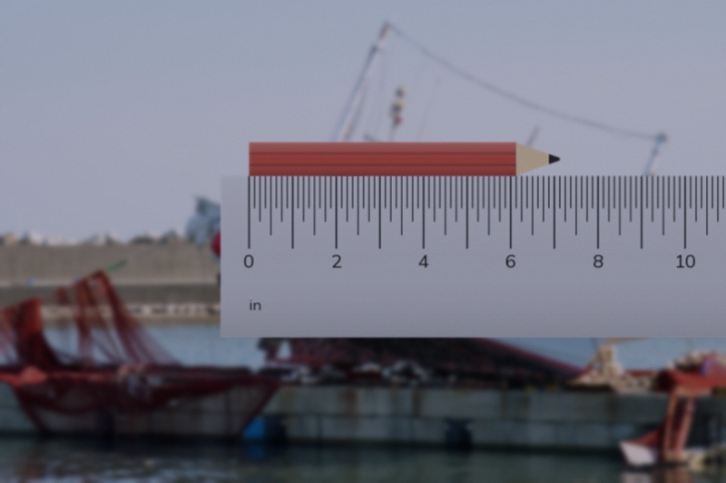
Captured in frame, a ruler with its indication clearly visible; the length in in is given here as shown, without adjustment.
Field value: 7.125 in
